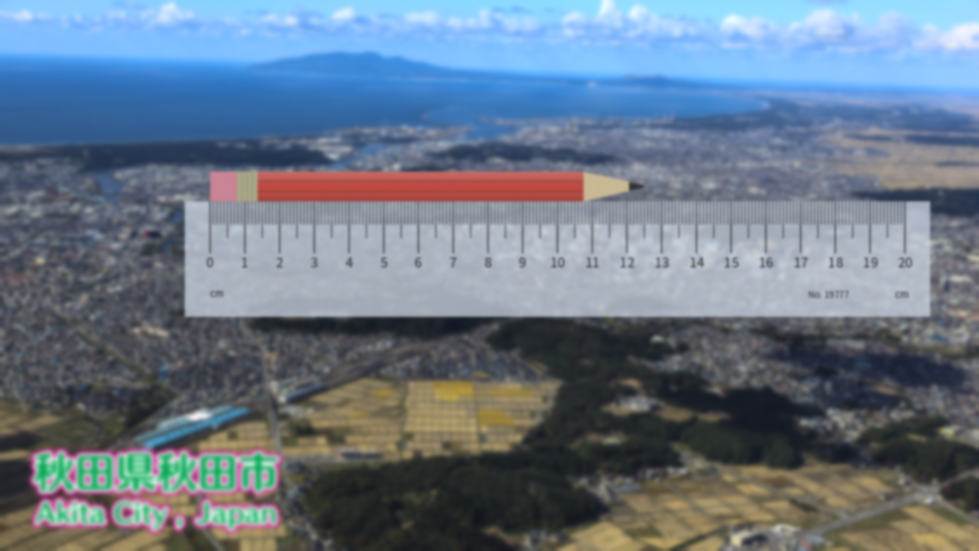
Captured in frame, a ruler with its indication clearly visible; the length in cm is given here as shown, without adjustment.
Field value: 12.5 cm
